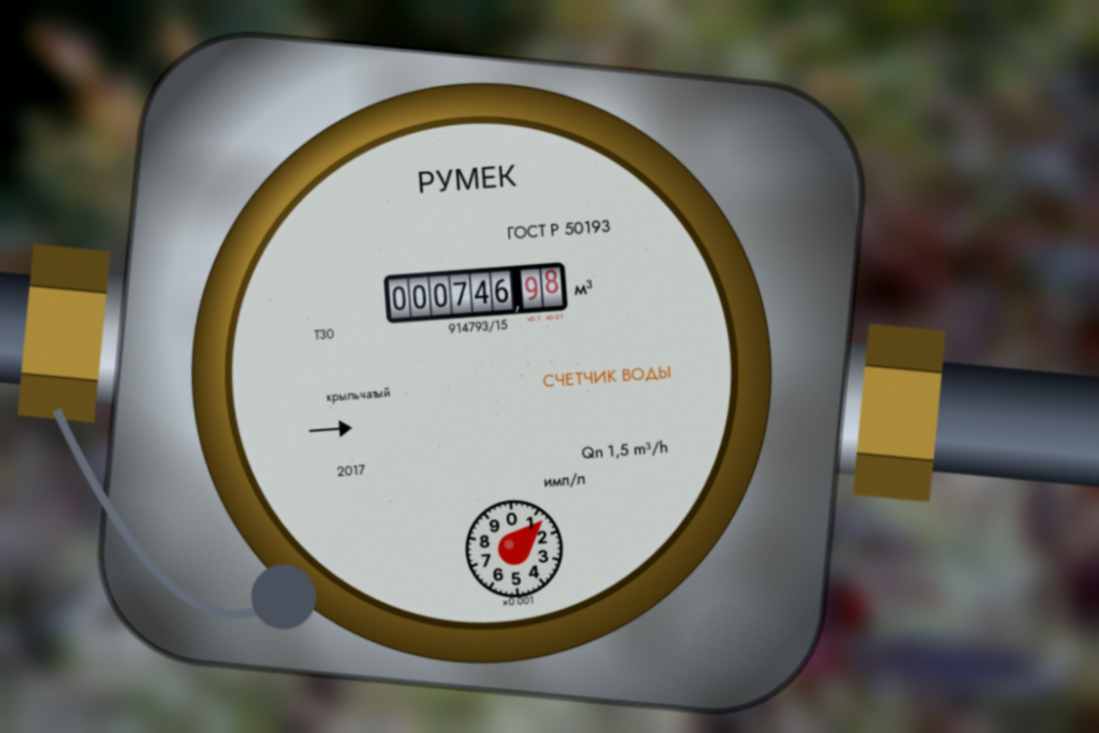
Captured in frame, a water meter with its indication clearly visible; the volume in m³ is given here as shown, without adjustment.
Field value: 746.981 m³
